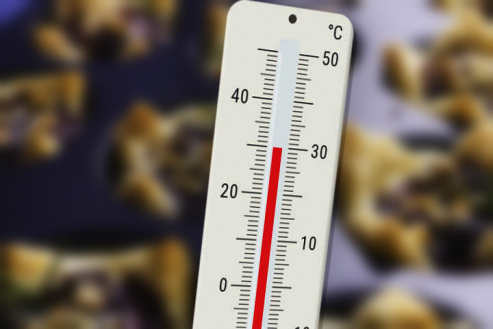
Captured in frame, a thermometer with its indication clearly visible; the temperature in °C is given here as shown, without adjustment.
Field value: 30 °C
